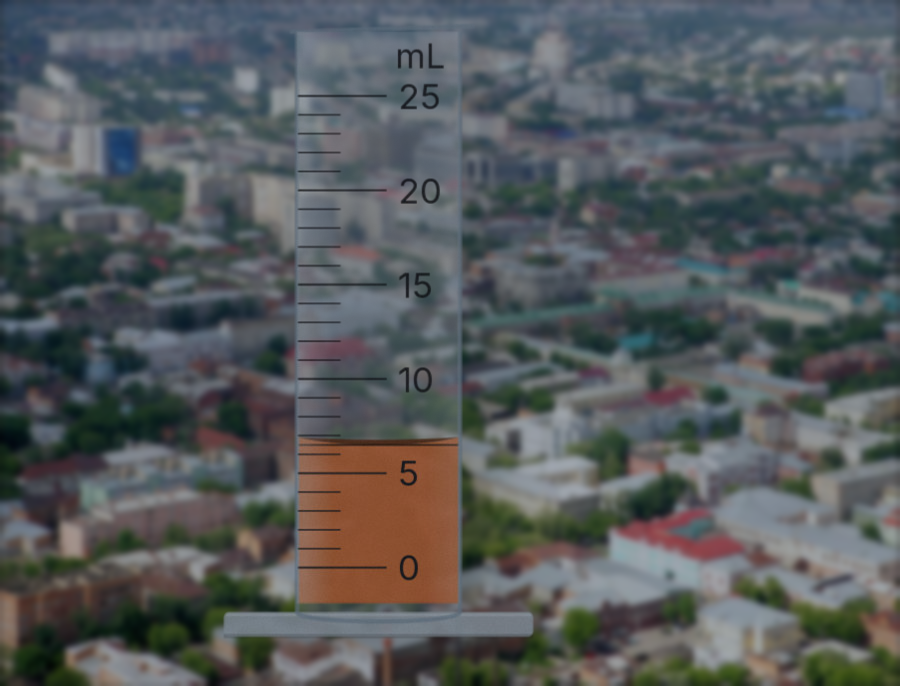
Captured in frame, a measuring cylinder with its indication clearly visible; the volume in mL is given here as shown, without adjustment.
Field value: 6.5 mL
